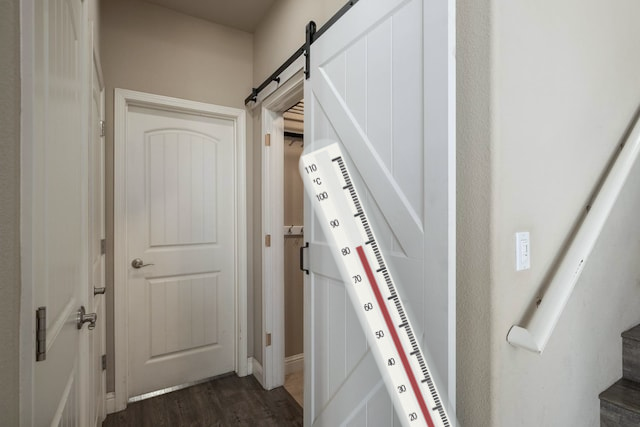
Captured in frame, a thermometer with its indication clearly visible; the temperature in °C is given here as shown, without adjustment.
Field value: 80 °C
